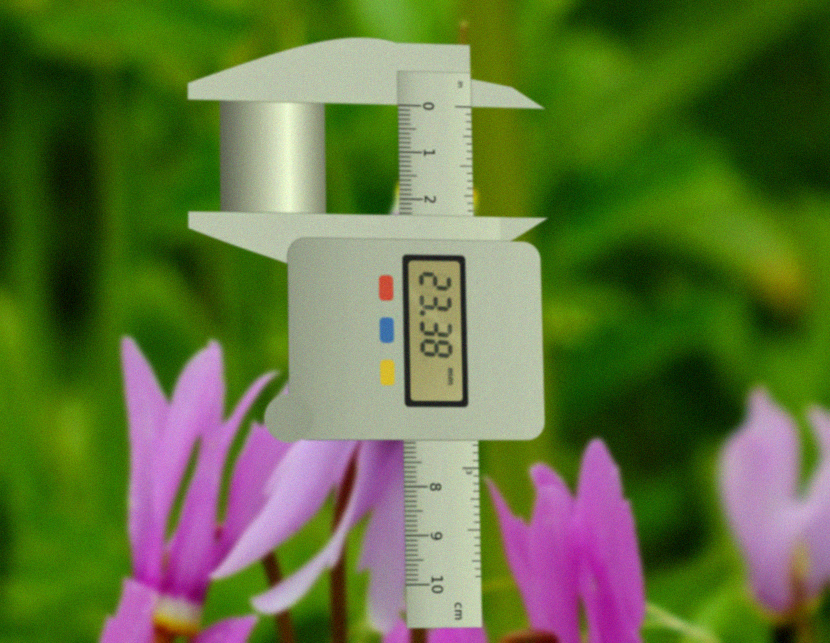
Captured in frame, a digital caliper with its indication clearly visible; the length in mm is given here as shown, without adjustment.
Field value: 23.38 mm
